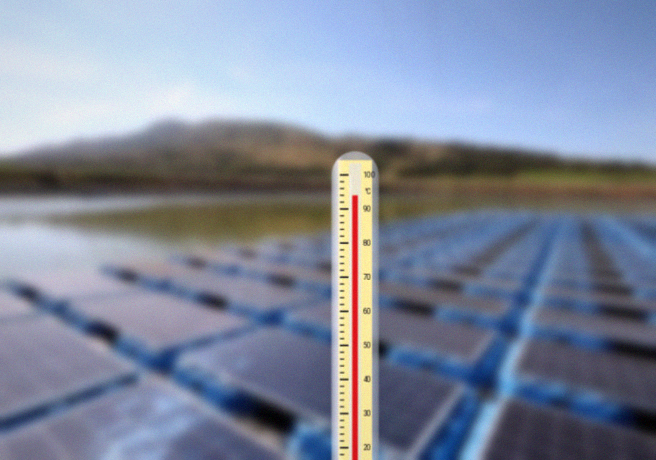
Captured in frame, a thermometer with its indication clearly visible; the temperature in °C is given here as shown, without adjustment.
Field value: 94 °C
